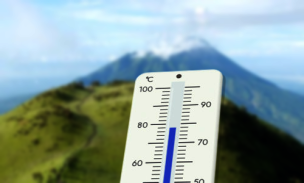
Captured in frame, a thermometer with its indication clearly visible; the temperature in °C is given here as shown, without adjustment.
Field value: 78 °C
